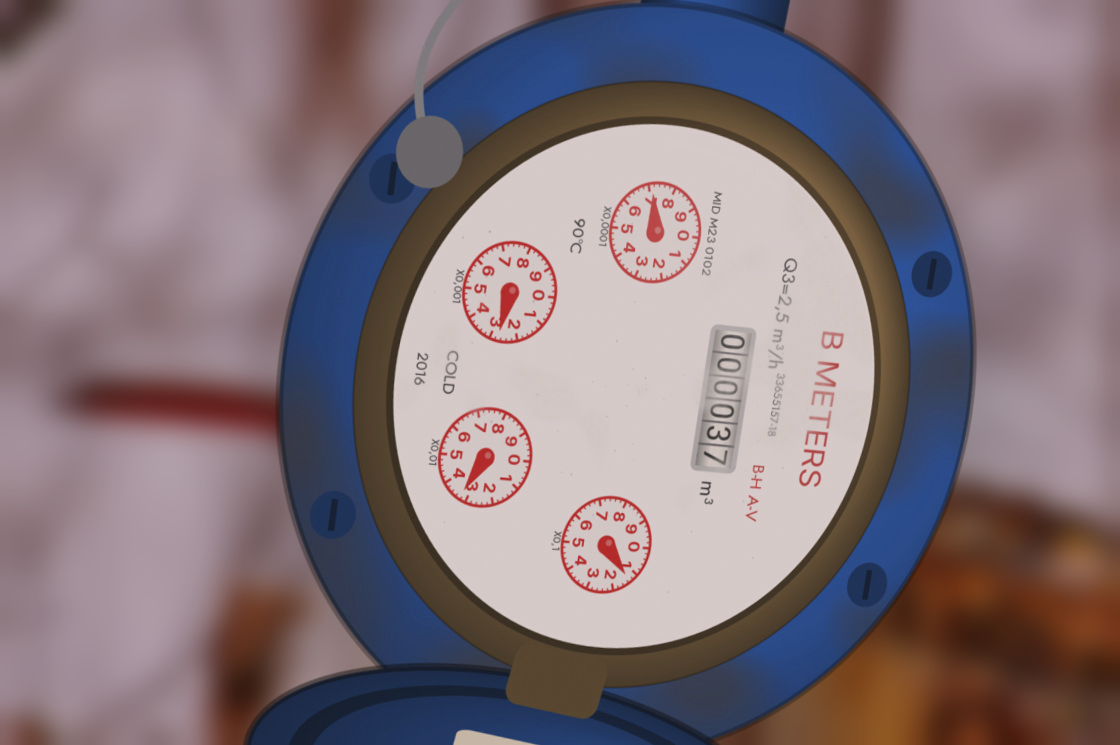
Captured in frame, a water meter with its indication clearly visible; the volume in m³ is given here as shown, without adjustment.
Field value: 37.1327 m³
